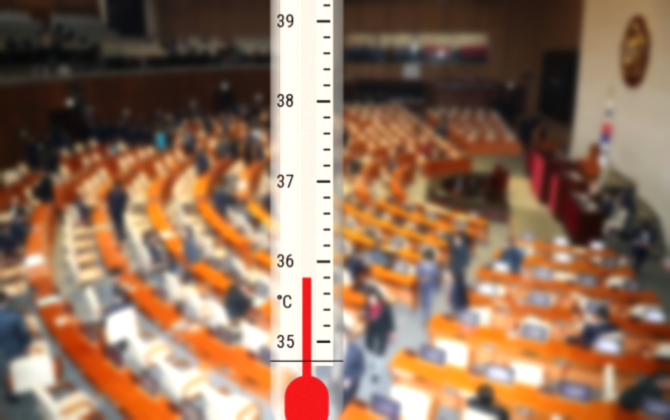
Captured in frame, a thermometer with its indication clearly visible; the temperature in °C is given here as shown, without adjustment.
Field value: 35.8 °C
